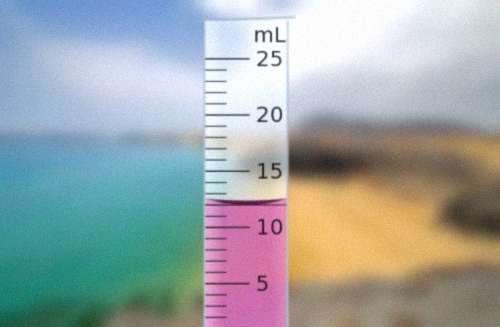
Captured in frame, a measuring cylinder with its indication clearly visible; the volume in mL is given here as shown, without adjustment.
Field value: 12 mL
